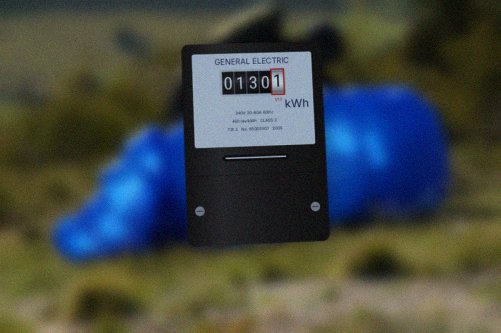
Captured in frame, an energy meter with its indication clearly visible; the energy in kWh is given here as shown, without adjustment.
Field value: 130.1 kWh
